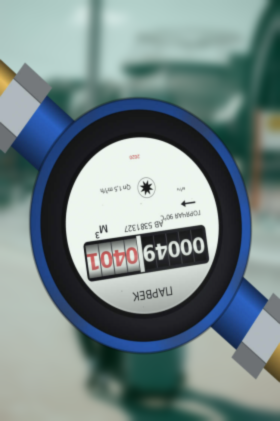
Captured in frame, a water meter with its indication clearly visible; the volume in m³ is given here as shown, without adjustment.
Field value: 49.0401 m³
